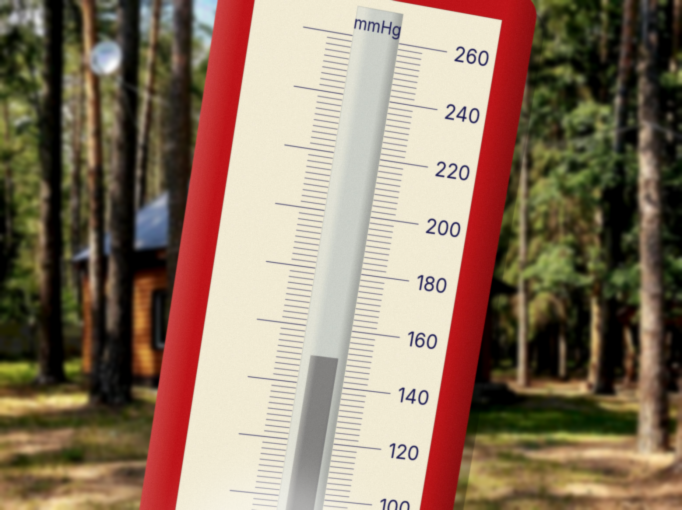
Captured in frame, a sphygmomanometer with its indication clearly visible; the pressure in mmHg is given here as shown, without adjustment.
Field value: 150 mmHg
